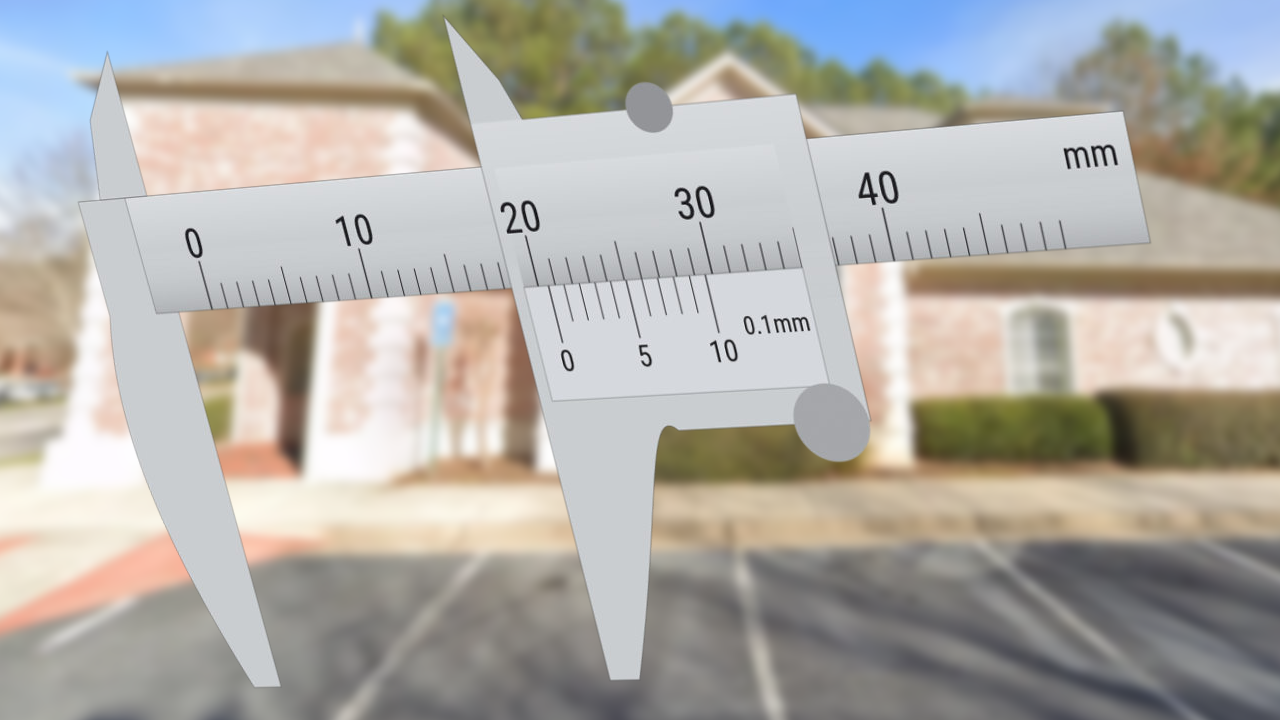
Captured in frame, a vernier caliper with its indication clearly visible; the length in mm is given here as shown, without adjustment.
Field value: 20.6 mm
